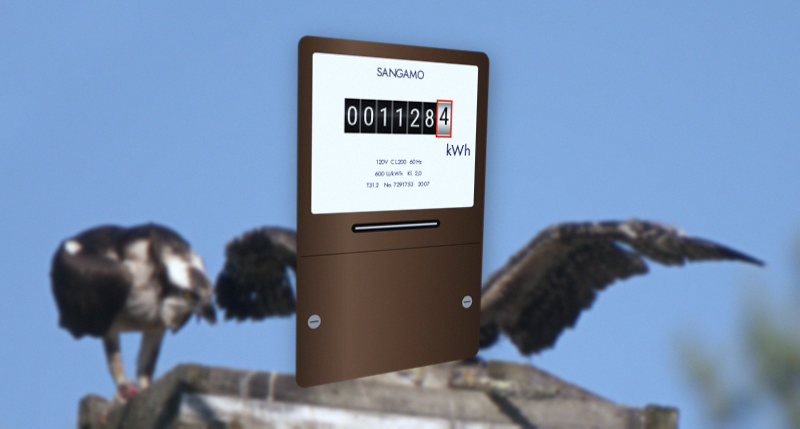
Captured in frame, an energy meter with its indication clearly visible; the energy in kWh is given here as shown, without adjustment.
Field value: 1128.4 kWh
